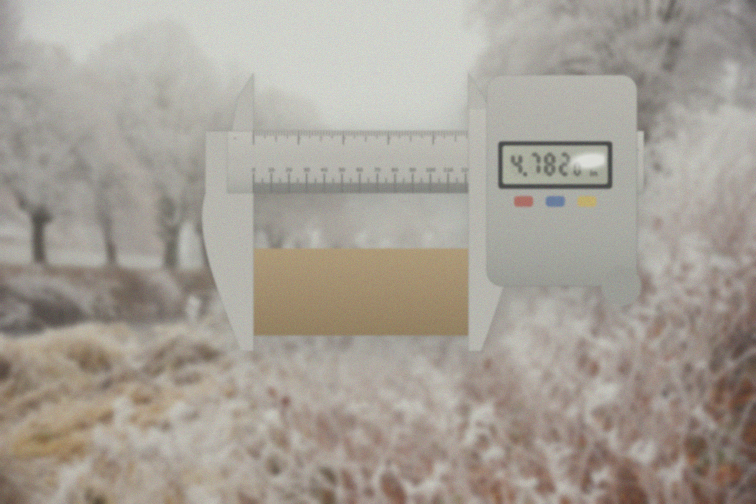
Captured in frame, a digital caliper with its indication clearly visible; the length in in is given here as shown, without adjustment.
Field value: 4.7820 in
